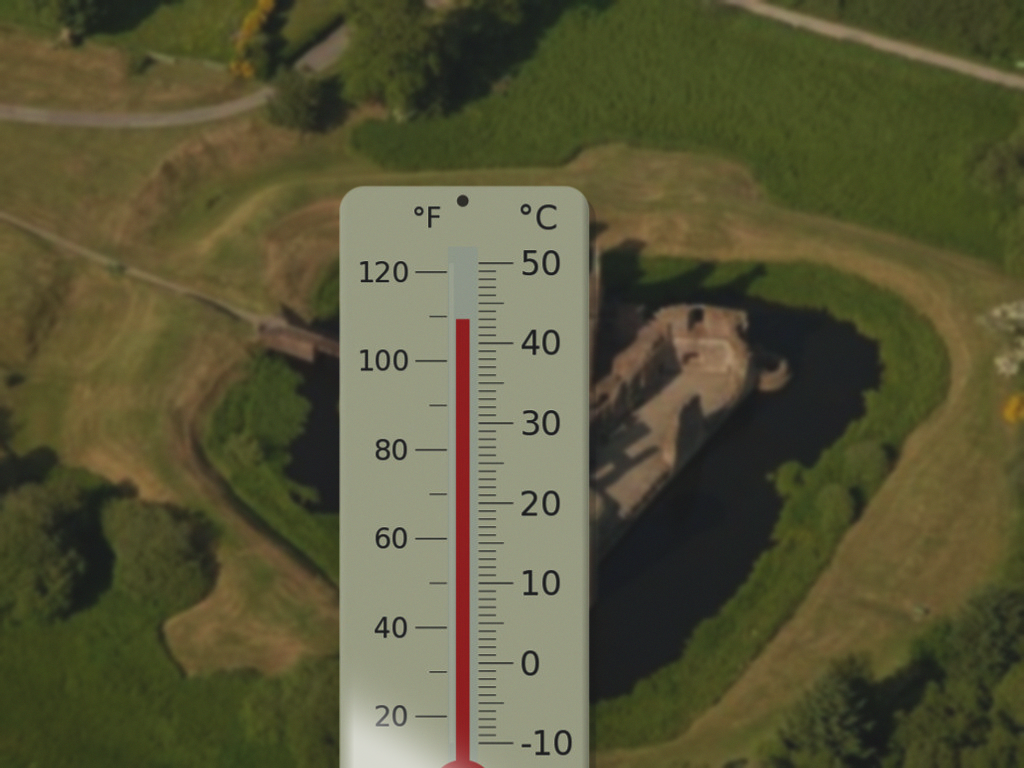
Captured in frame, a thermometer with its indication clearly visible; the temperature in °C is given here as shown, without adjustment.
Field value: 43 °C
